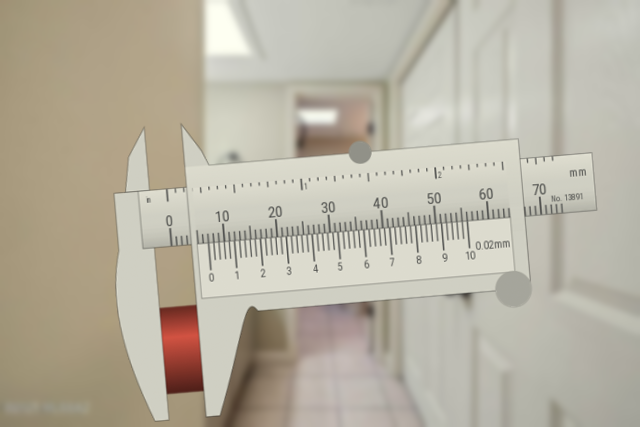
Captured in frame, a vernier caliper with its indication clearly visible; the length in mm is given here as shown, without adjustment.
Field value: 7.0 mm
